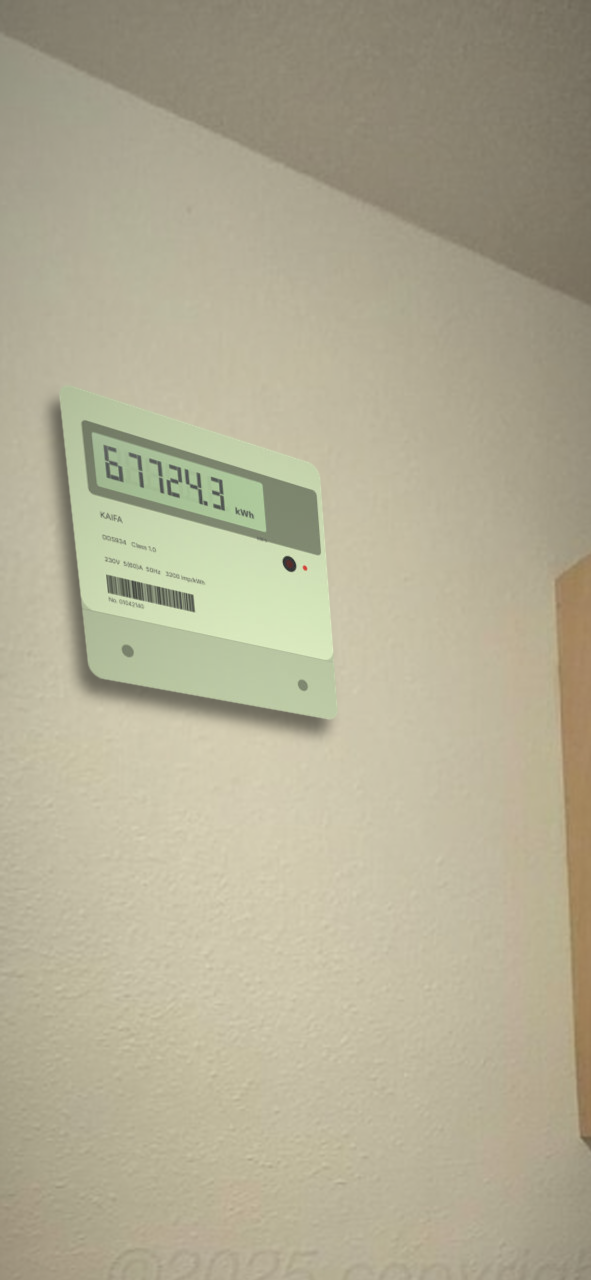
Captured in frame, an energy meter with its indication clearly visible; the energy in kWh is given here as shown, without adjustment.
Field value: 67724.3 kWh
